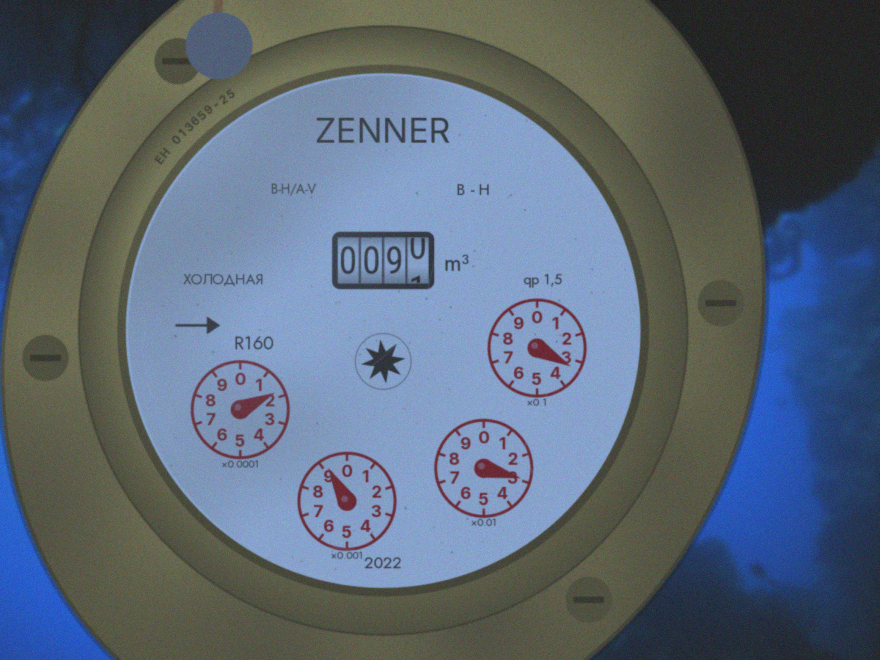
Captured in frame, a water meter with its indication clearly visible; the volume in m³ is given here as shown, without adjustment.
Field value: 90.3291 m³
